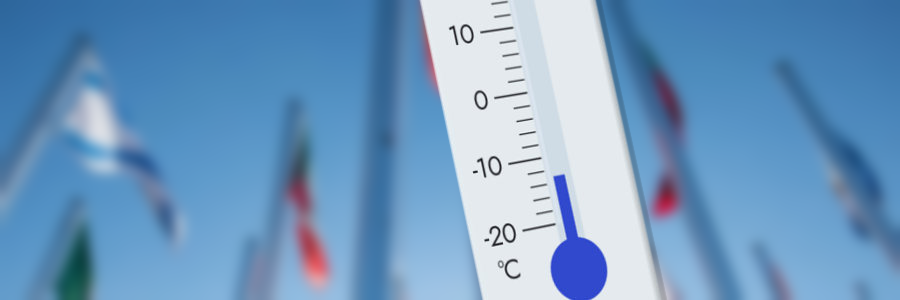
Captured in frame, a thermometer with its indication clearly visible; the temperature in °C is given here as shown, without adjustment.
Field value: -13 °C
